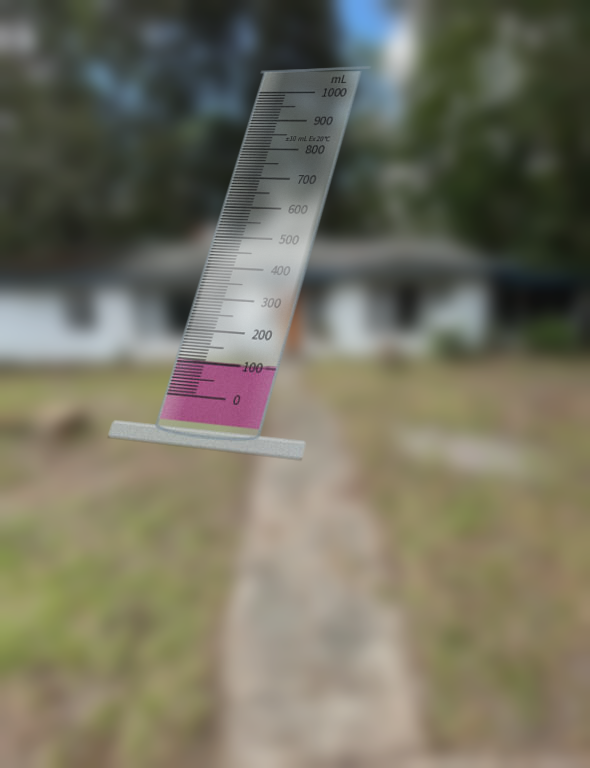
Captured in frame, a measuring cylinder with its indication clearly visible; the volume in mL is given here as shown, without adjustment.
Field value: 100 mL
